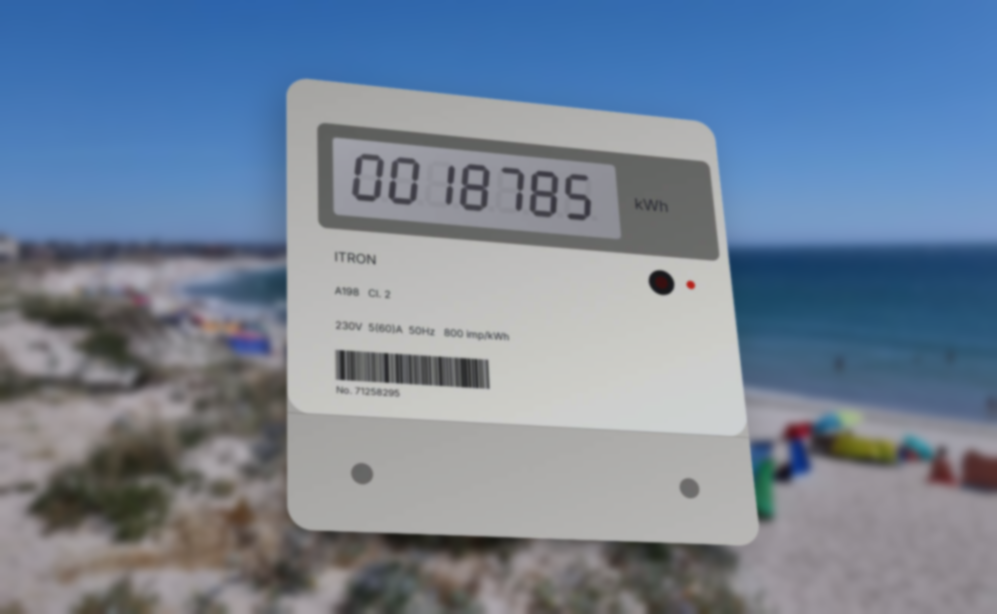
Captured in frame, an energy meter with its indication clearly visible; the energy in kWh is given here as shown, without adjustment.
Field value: 18785 kWh
